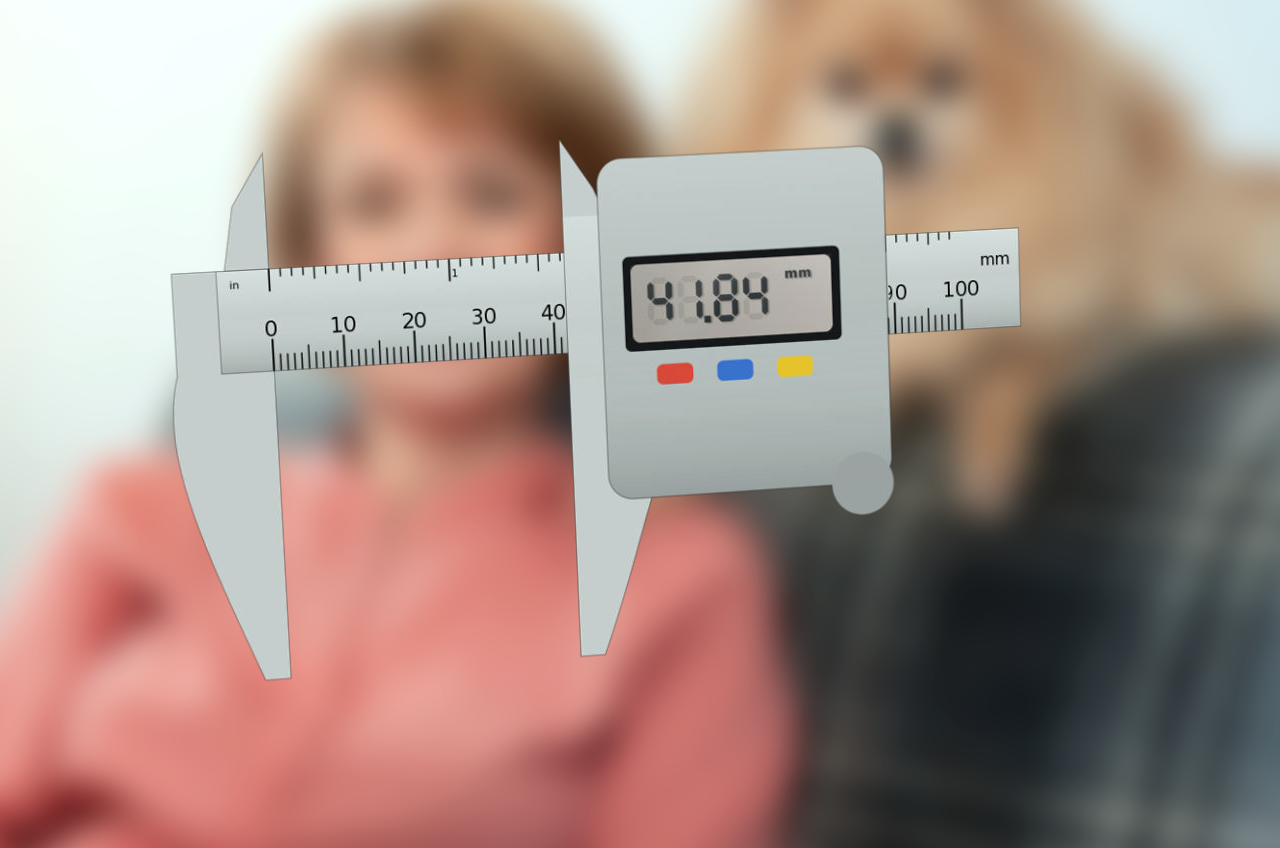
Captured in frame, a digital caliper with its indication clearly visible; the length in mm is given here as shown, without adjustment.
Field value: 41.84 mm
